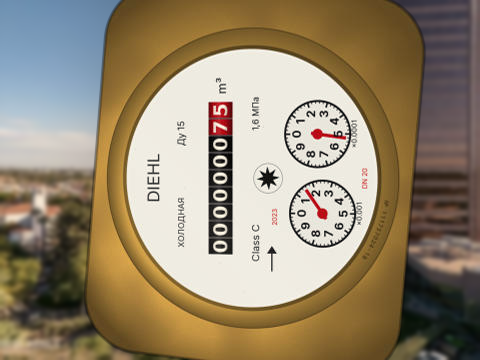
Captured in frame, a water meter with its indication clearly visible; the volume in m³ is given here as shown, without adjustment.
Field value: 0.7515 m³
